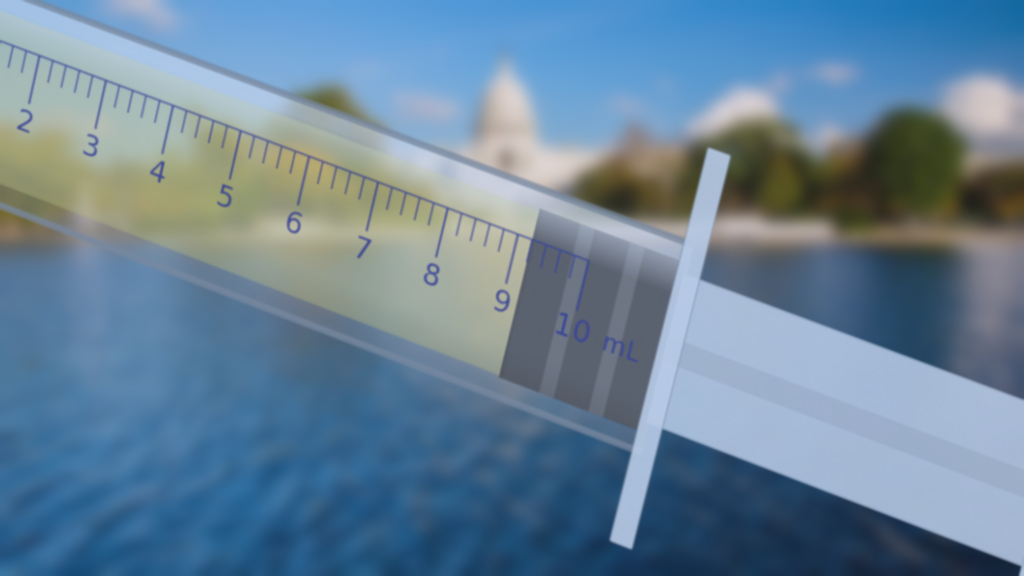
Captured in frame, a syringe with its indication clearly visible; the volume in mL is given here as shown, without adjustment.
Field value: 9.2 mL
